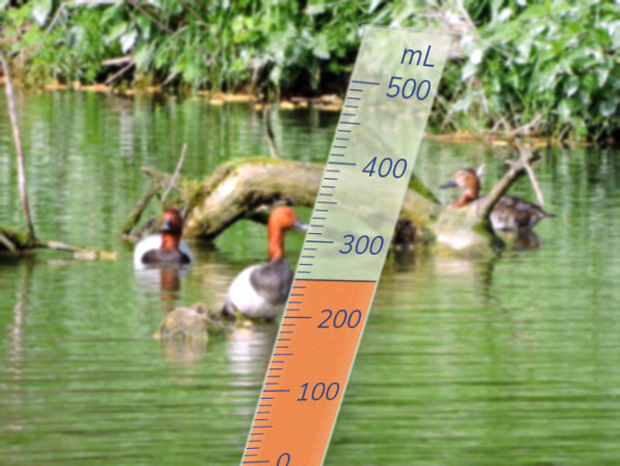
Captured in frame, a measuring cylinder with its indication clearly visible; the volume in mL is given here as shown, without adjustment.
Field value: 250 mL
